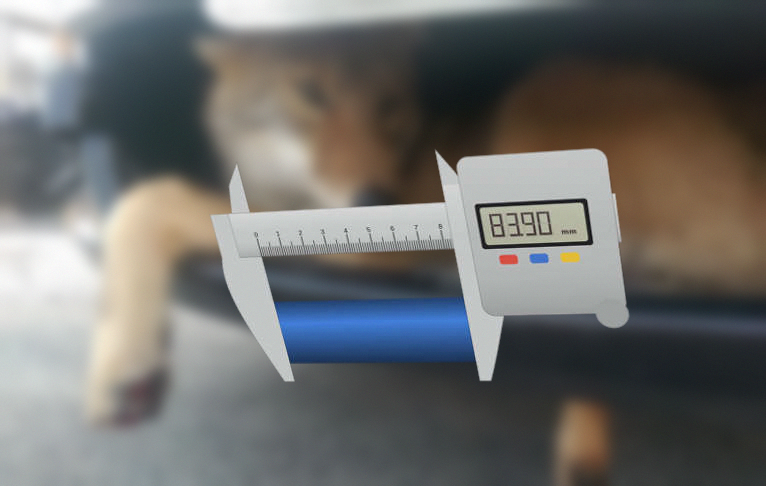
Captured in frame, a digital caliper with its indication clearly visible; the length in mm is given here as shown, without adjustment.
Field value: 83.90 mm
